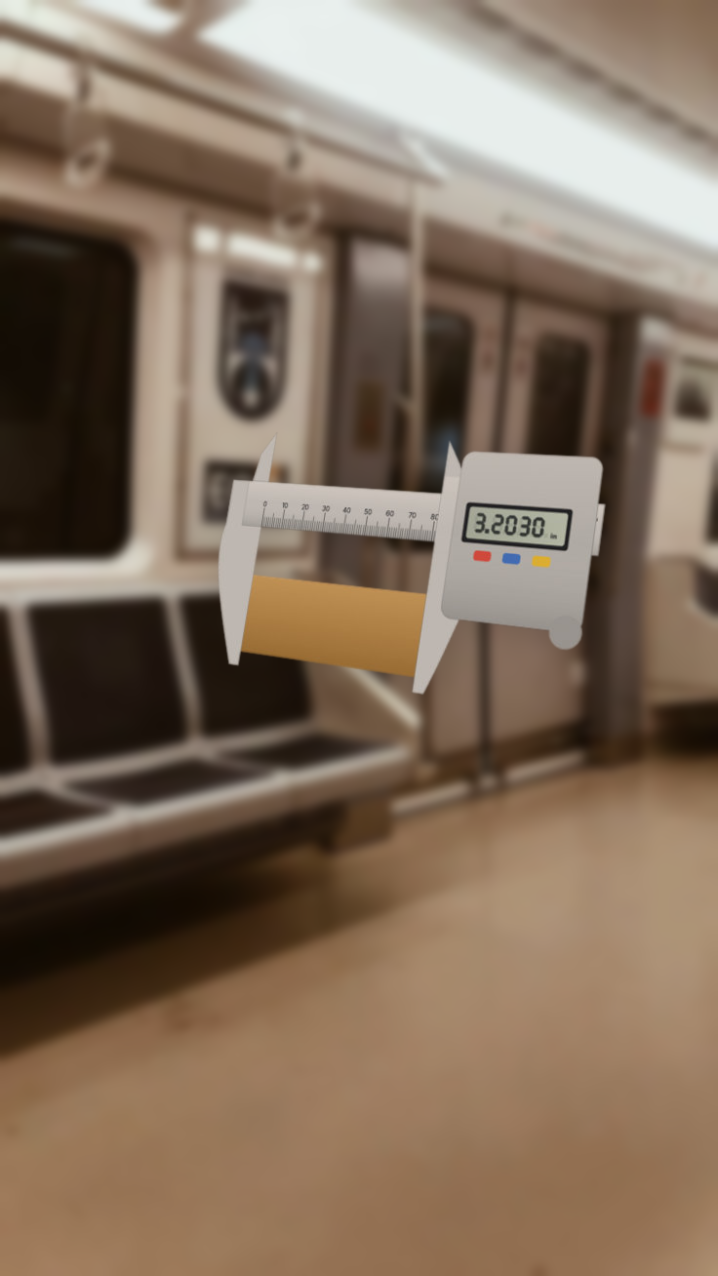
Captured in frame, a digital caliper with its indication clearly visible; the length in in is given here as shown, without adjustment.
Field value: 3.2030 in
